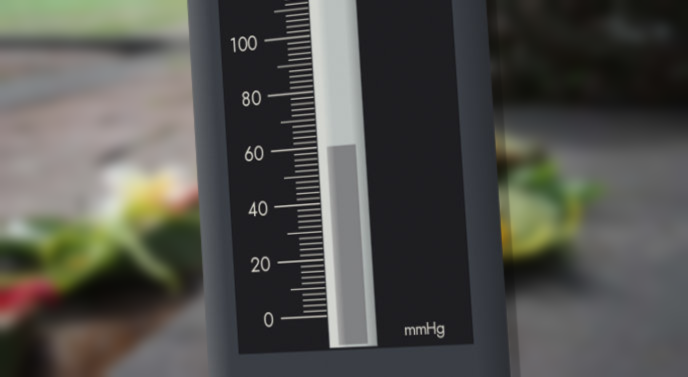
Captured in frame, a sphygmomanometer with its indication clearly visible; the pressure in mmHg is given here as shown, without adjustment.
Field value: 60 mmHg
